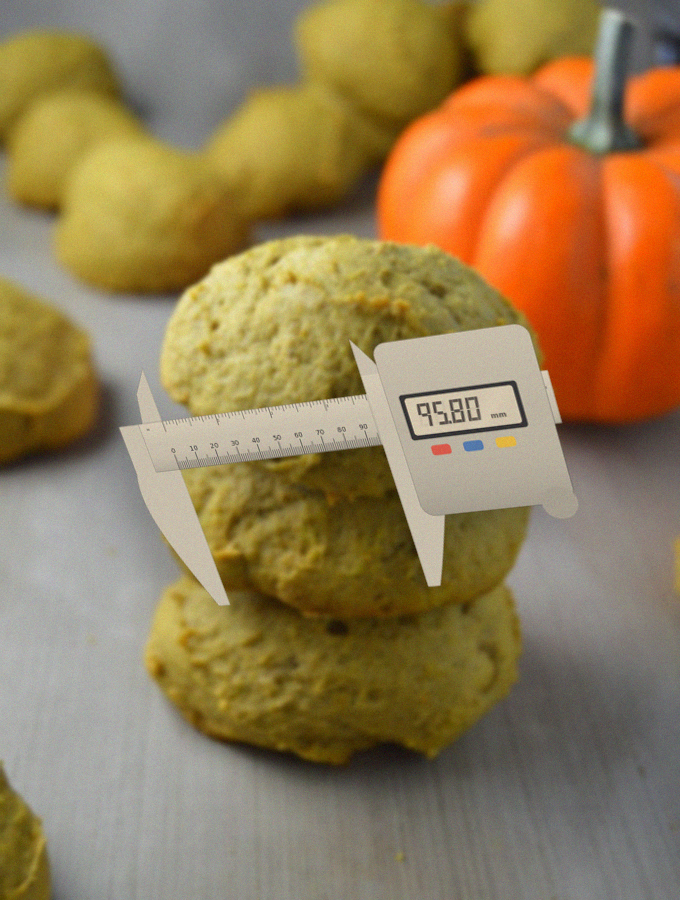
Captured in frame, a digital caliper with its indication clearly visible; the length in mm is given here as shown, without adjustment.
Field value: 95.80 mm
